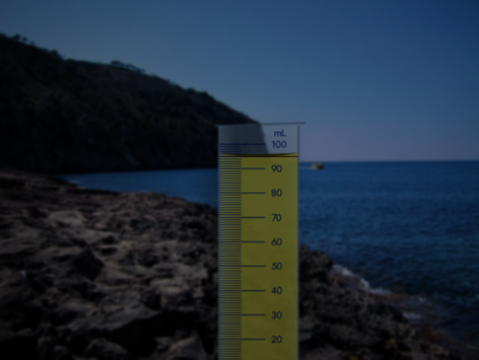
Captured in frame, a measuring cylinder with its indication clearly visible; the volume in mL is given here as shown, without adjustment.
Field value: 95 mL
